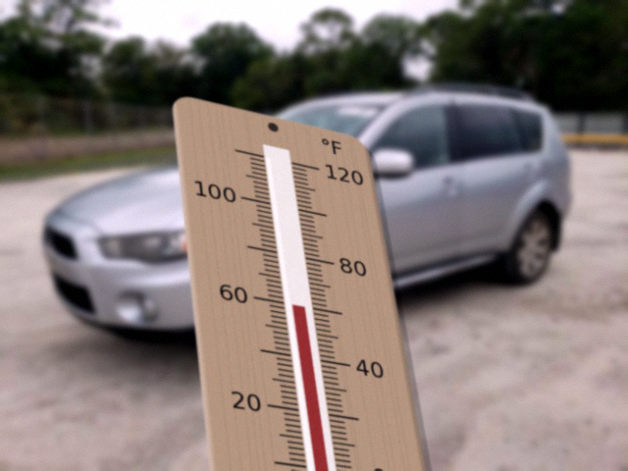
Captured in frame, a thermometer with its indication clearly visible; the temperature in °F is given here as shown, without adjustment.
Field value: 60 °F
